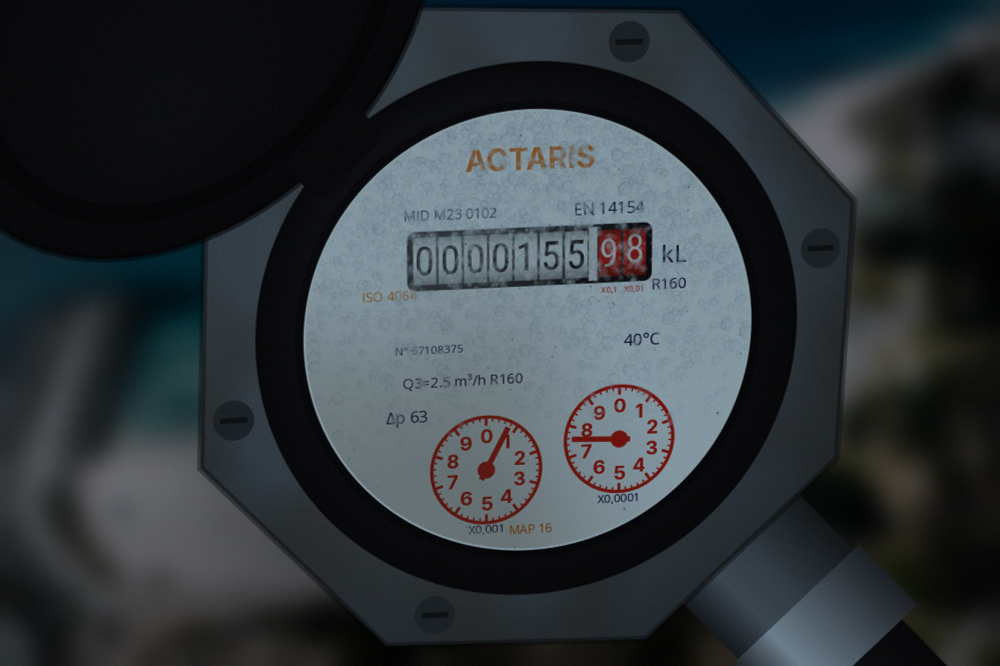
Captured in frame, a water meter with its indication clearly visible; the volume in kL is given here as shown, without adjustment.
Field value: 155.9807 kL
